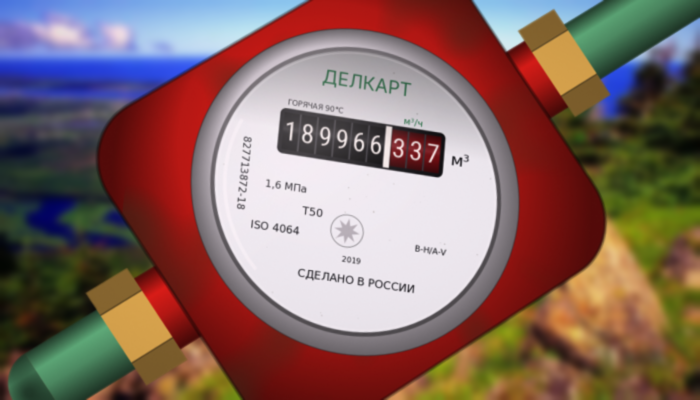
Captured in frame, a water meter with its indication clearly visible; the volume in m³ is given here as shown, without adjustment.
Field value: 189966.337 m³
